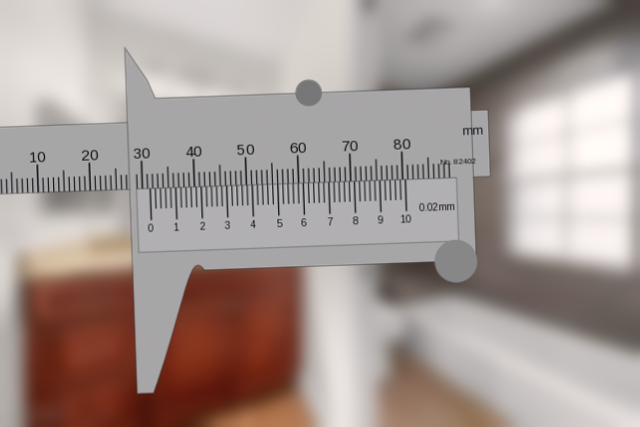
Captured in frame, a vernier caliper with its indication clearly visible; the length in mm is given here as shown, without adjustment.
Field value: 31.5 mm
